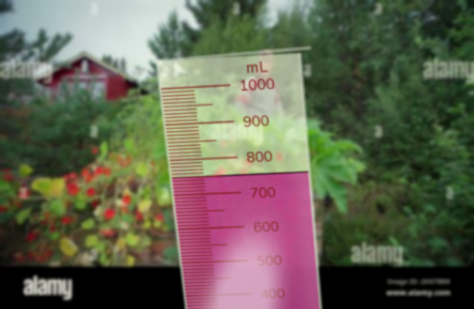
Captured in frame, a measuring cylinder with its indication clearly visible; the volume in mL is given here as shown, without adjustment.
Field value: 750 mL
